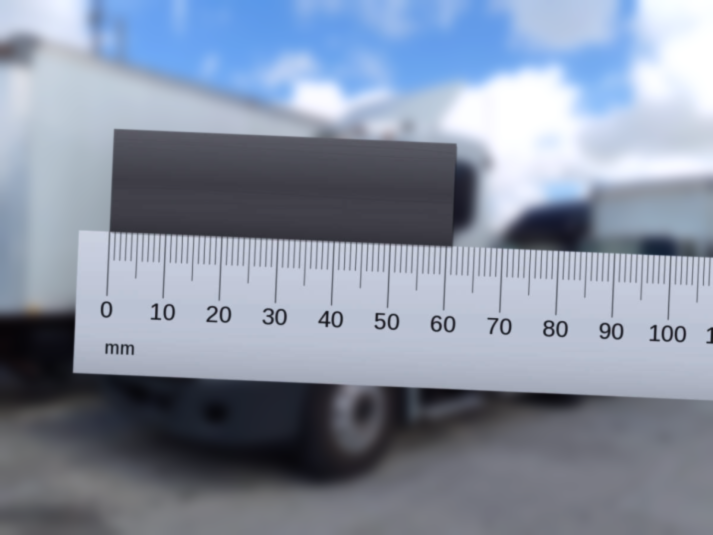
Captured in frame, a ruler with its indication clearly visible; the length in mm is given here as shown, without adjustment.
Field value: 61 mm
